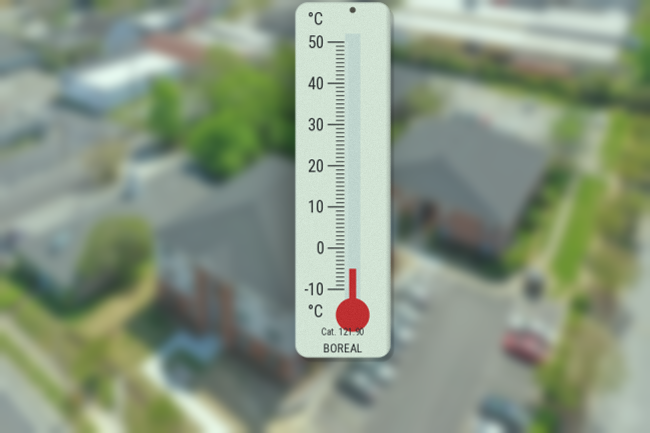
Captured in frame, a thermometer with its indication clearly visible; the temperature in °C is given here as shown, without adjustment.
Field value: -5 °C
